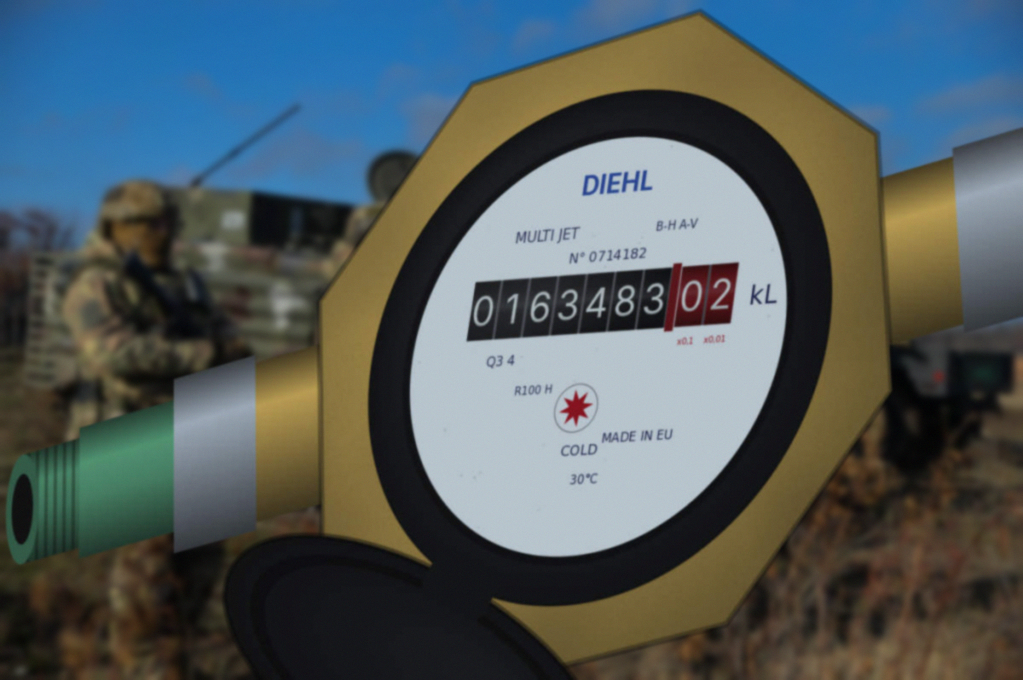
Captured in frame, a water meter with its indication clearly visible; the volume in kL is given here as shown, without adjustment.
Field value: 163483.02 kL
